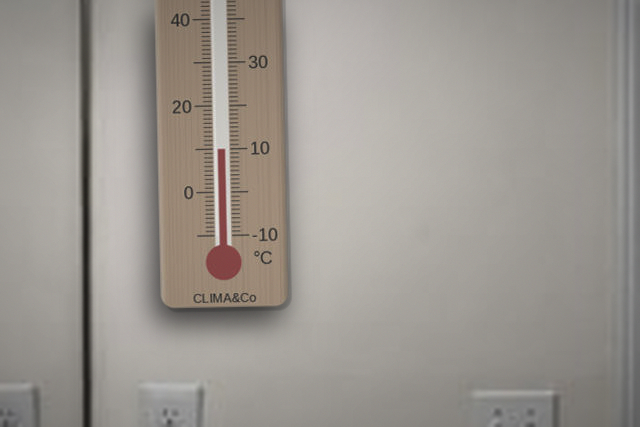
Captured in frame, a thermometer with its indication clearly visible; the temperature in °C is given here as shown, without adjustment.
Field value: 10 °C
